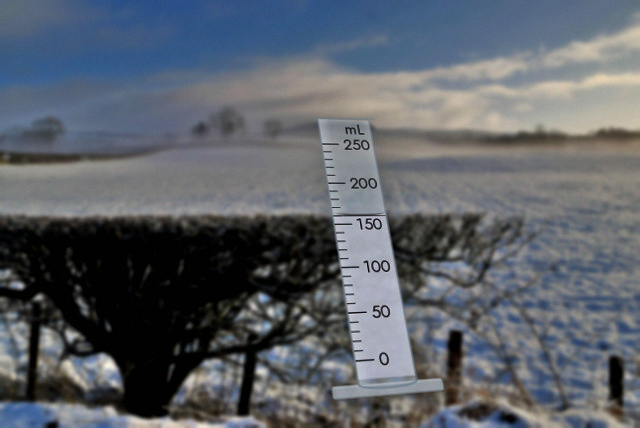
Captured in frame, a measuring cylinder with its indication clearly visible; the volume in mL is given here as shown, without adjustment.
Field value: 160 mL
